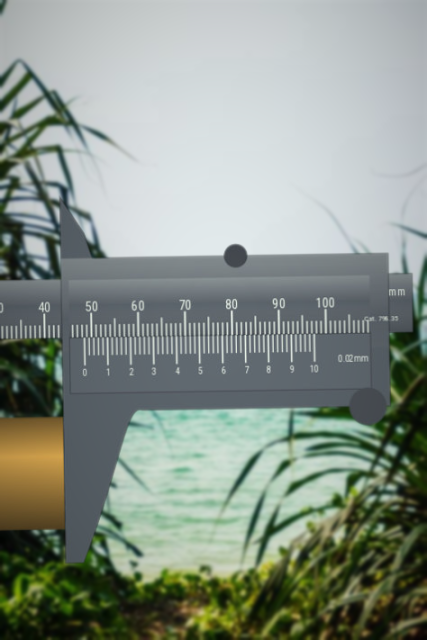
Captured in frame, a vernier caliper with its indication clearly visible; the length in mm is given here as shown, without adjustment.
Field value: 48.5 mm
